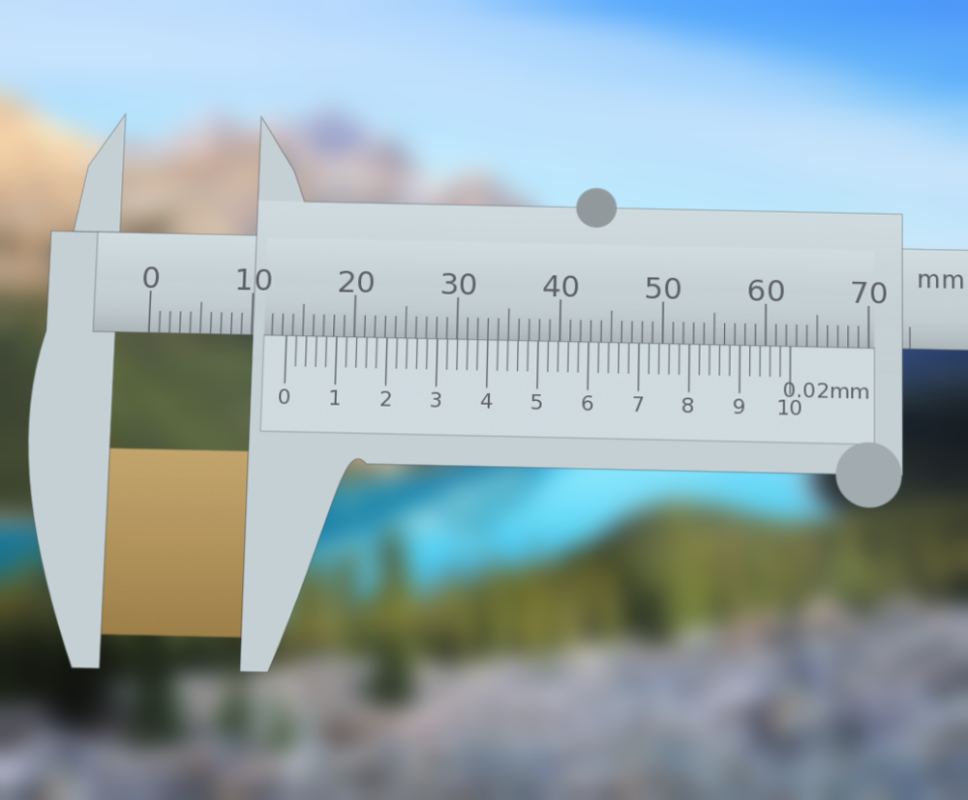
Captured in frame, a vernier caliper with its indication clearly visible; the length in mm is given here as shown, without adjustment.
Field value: 13.4 mm
